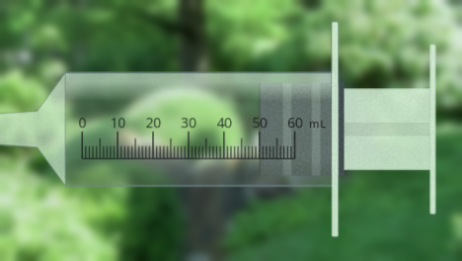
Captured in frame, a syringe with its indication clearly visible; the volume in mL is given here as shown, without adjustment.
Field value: 50 mL
